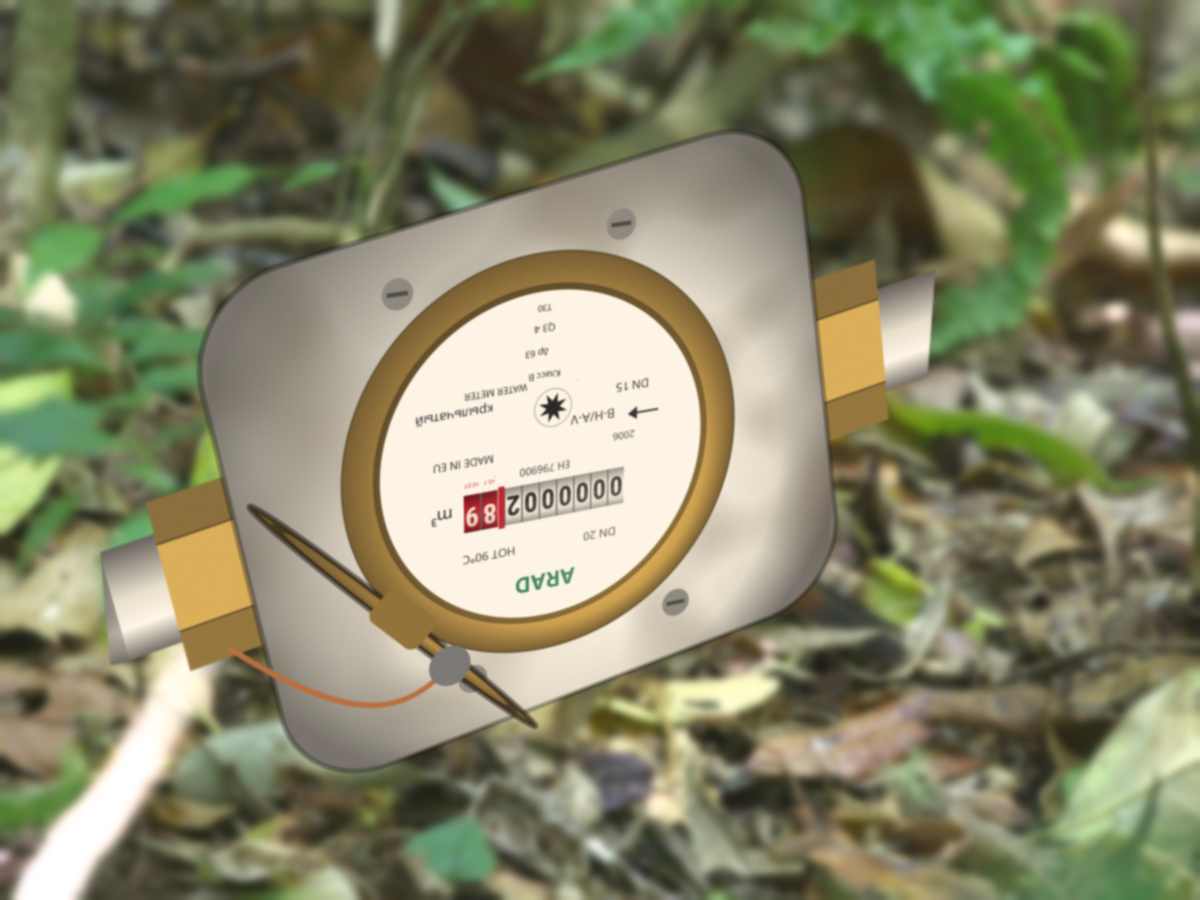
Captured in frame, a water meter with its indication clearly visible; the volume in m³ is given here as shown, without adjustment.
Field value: 2.89 m³
